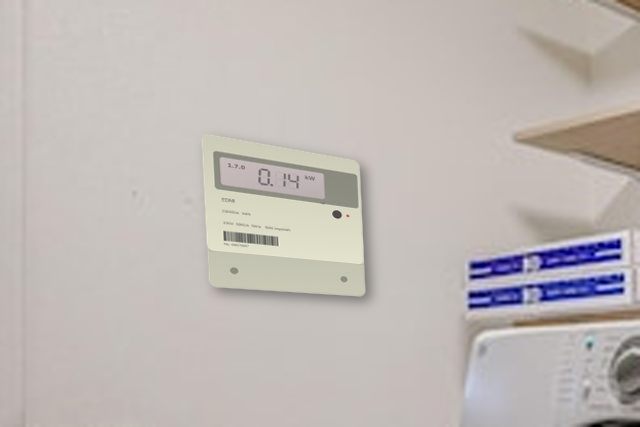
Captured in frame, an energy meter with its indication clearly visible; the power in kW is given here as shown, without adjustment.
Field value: 0.14 kW
